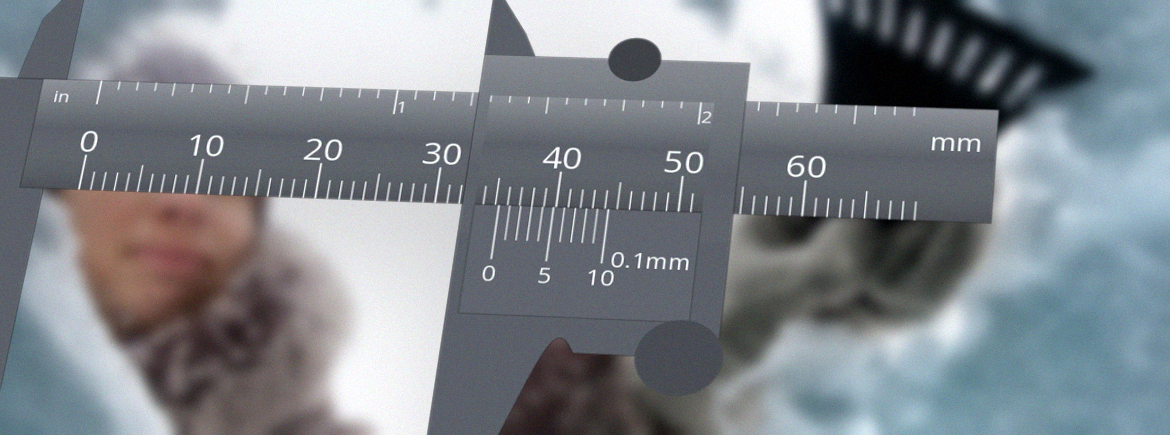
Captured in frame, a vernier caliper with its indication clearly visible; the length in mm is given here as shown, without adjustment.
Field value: 35.3 mm
